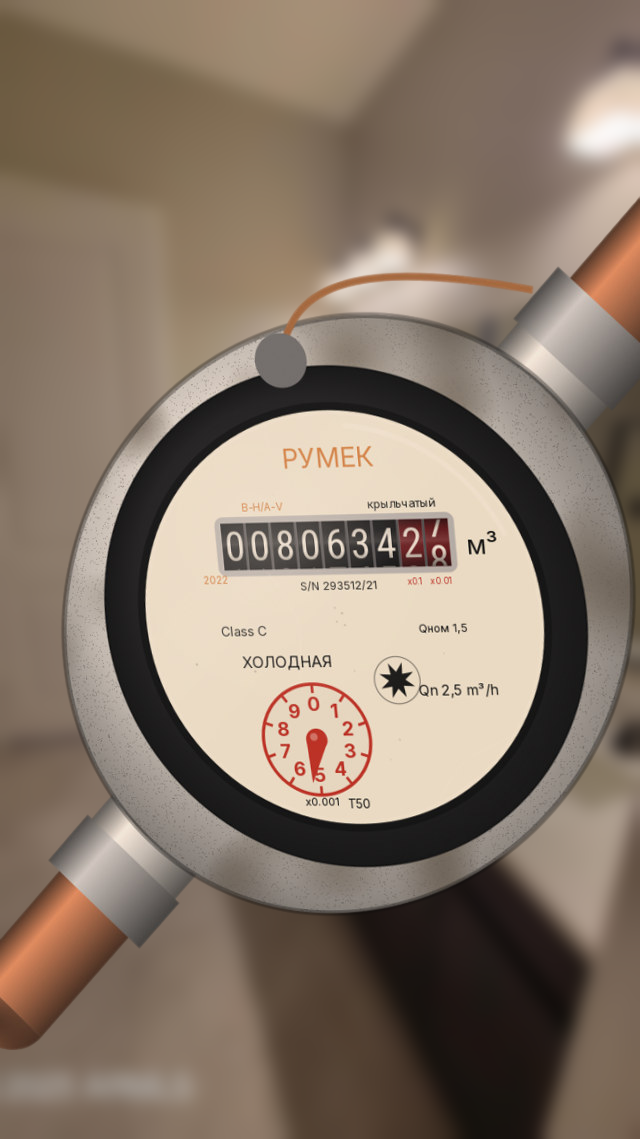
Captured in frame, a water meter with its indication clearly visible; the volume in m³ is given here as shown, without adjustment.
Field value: 80634.275 m³
